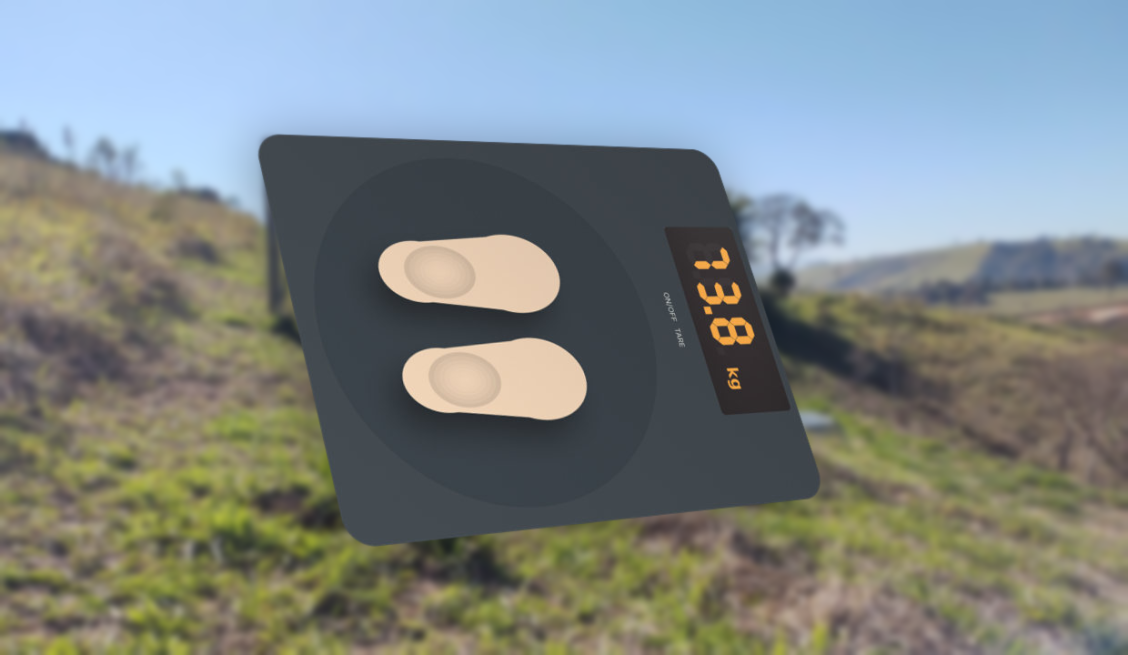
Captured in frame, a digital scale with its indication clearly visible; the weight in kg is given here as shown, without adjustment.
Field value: 73.8 kg
